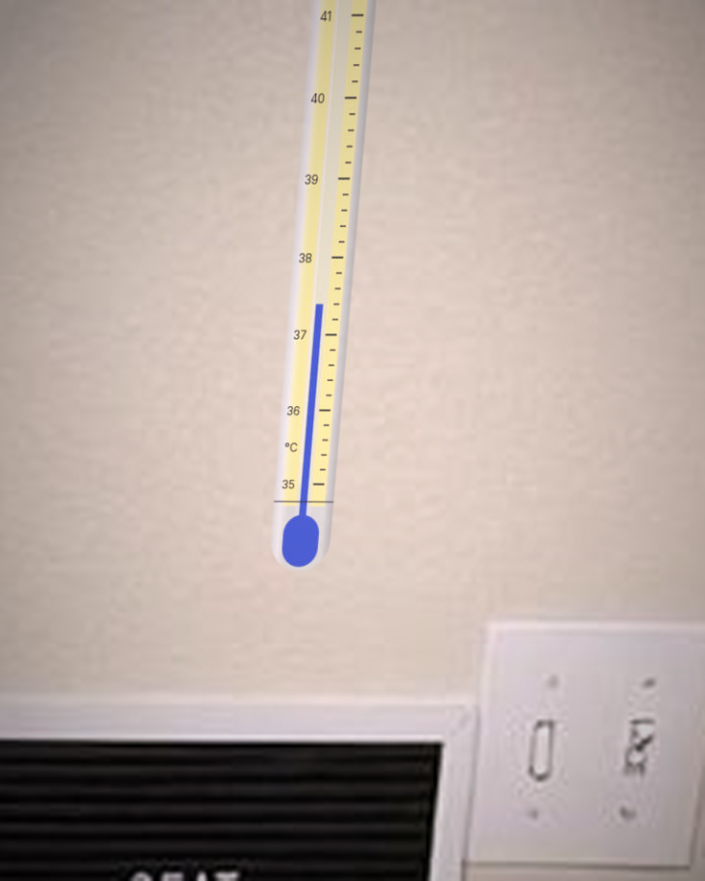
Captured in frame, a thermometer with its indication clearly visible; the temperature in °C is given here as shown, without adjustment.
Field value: 37.4 °C
